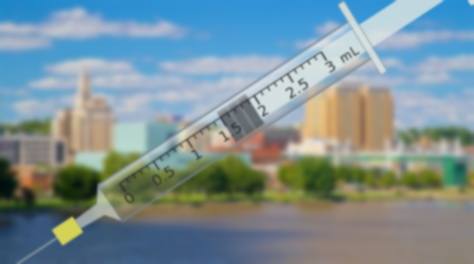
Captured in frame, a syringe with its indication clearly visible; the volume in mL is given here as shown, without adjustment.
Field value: 1.5 mL
